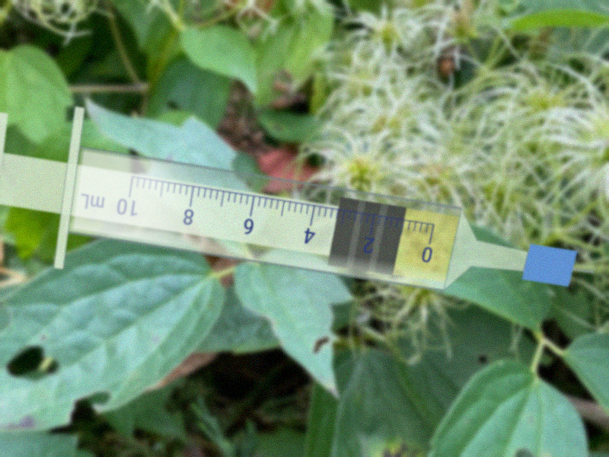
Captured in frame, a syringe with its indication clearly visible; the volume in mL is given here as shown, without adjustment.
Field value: 1 mL
